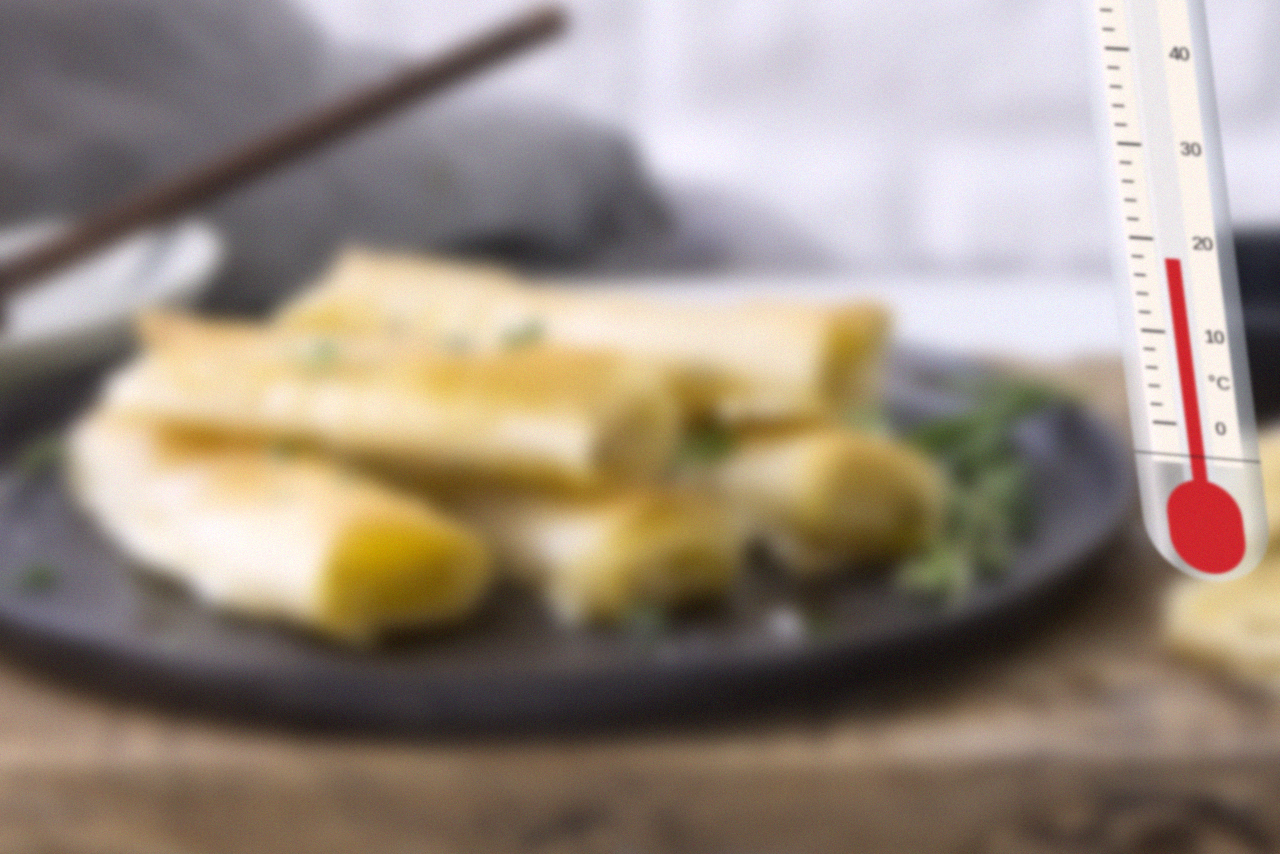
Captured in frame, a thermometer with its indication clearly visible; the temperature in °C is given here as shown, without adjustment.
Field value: 18 °C
